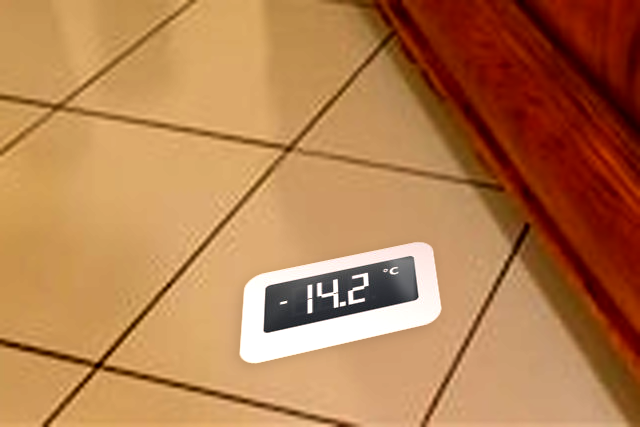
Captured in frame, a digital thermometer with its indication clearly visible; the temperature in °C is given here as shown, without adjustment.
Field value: -14.2 °C
